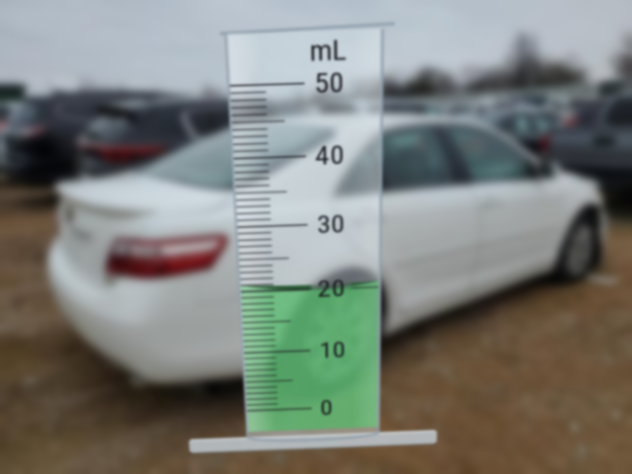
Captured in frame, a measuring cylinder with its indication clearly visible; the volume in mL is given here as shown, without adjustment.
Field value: 20 mL
